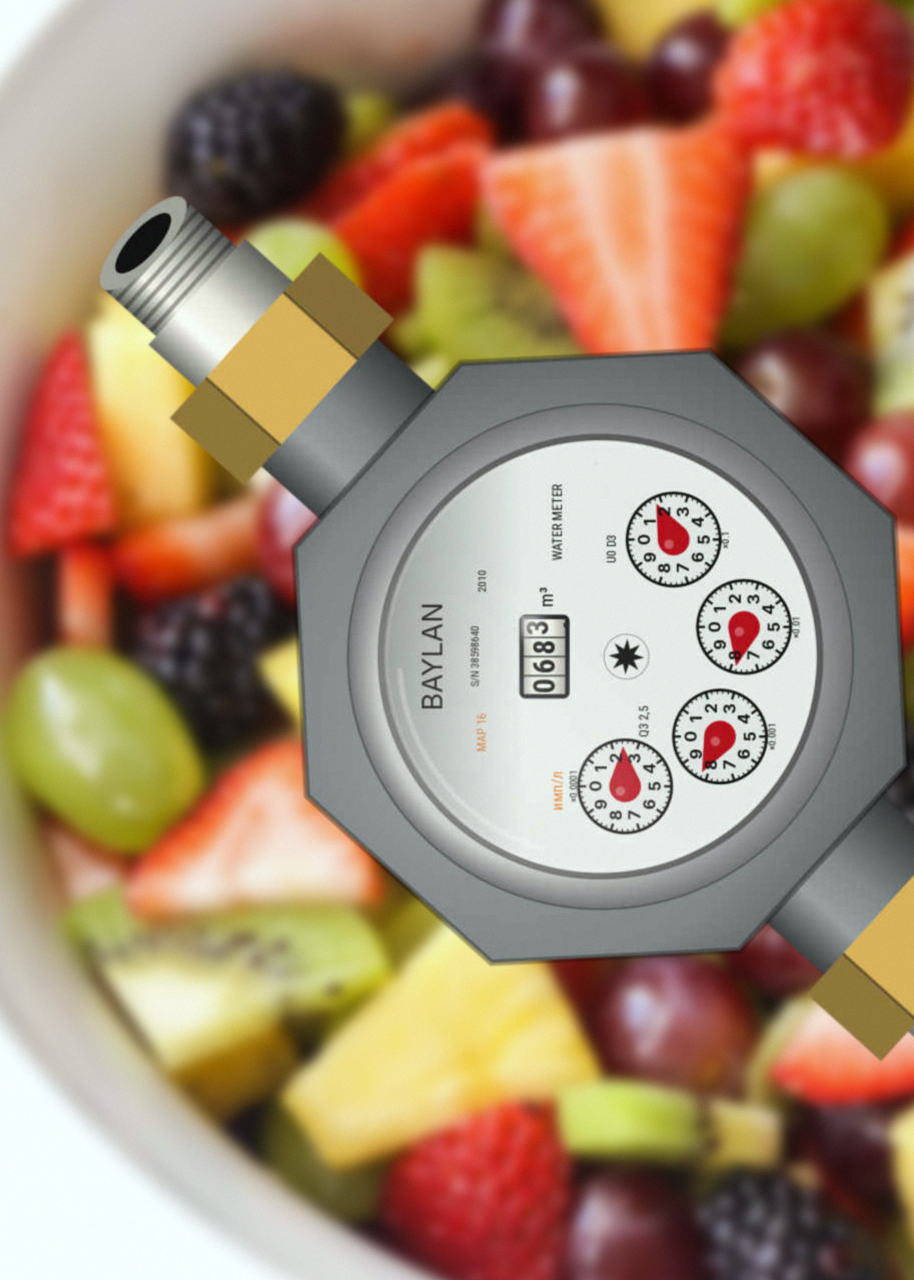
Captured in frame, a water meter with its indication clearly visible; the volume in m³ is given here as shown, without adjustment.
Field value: 683.1782 m³
